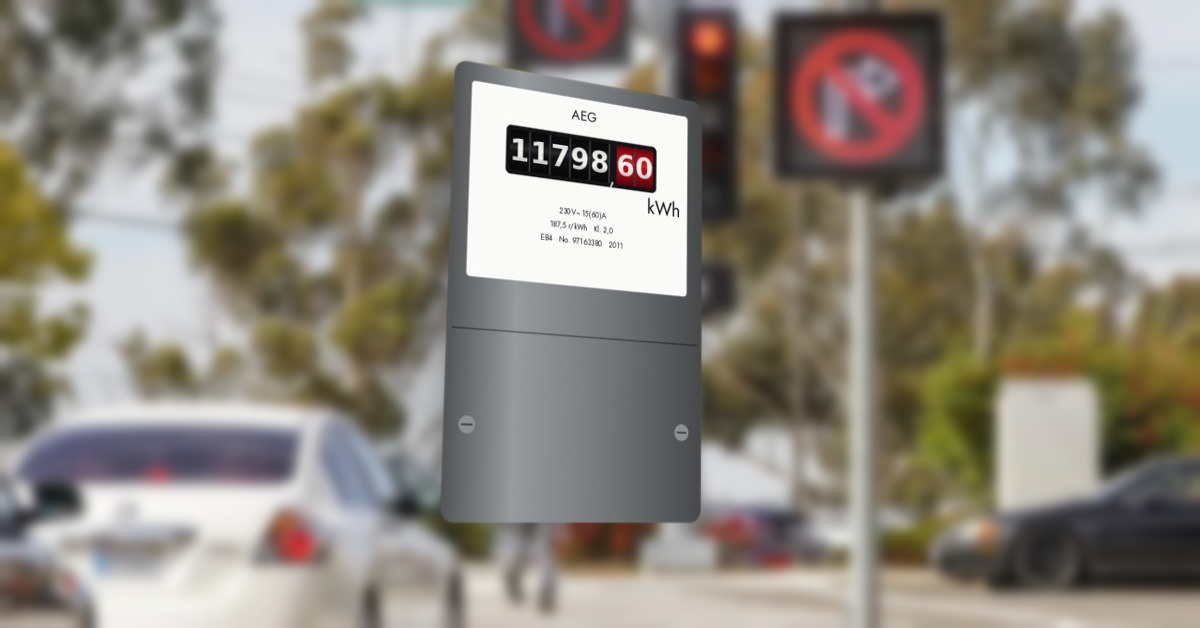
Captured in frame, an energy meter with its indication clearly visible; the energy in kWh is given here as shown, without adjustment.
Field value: 11798.60 kWh
